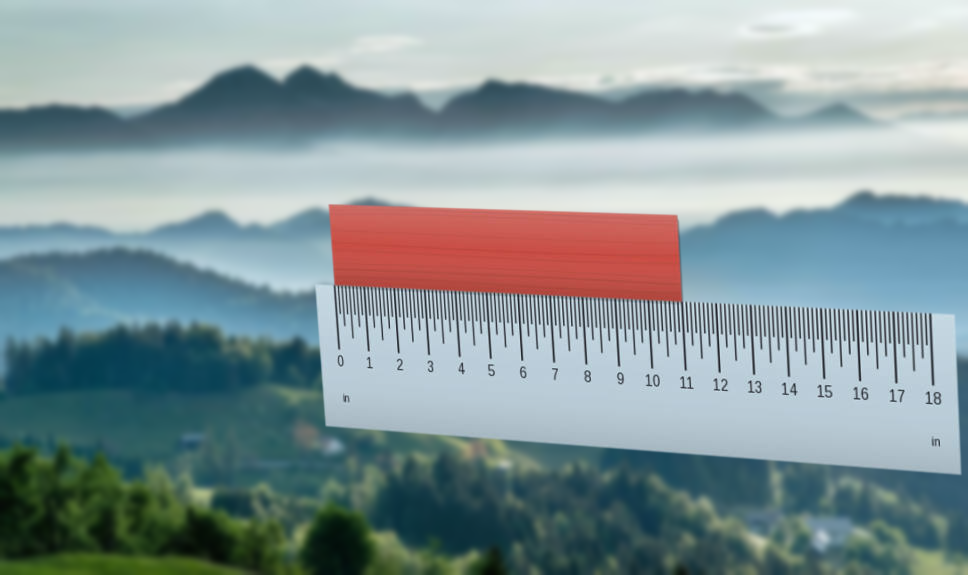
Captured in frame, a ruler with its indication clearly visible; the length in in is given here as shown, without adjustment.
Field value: 11 in
